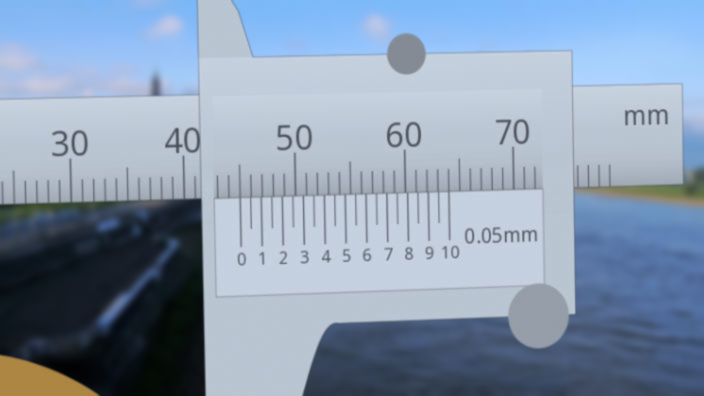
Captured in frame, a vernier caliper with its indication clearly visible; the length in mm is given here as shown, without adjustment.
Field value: 45.0 mm
